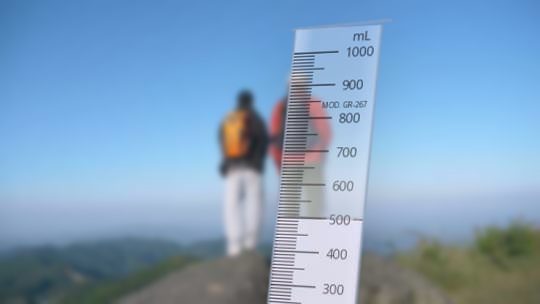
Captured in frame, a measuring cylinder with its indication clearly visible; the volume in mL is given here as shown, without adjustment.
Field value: 500 mL
